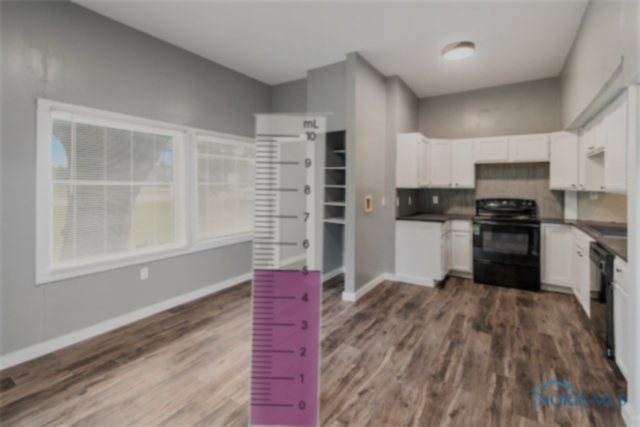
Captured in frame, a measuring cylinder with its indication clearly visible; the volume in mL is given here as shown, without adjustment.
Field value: 5 mL
